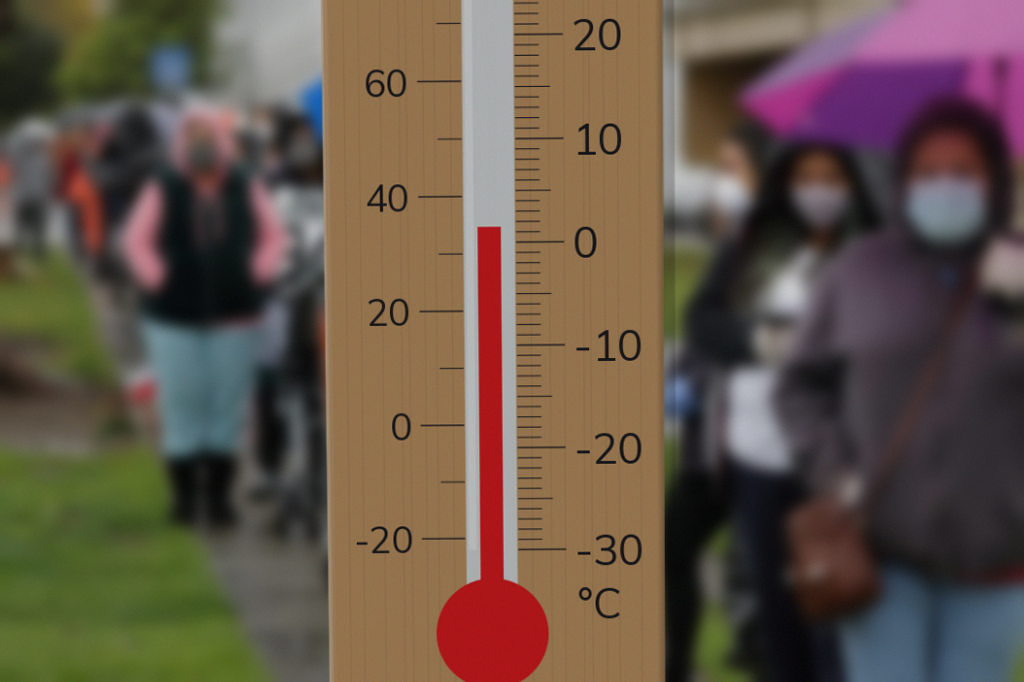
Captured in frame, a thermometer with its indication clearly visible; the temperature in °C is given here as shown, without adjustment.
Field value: 1.5 °C
